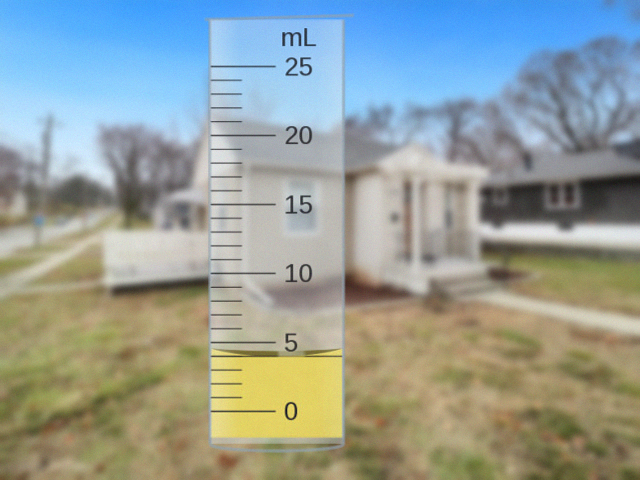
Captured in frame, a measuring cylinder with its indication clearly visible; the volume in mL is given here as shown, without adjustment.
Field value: 4 mL
